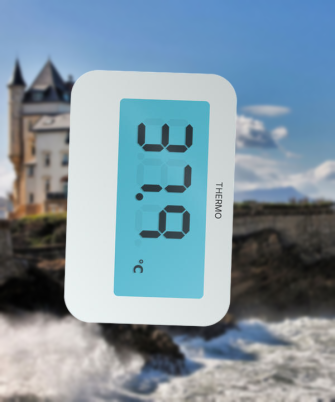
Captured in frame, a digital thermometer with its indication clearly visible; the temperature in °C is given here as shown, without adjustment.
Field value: 37.9 °C
